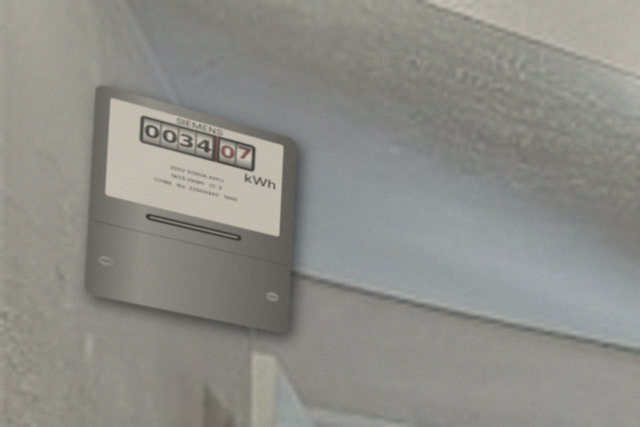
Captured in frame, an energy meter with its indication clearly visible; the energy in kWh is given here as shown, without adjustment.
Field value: 34.07 kWh
